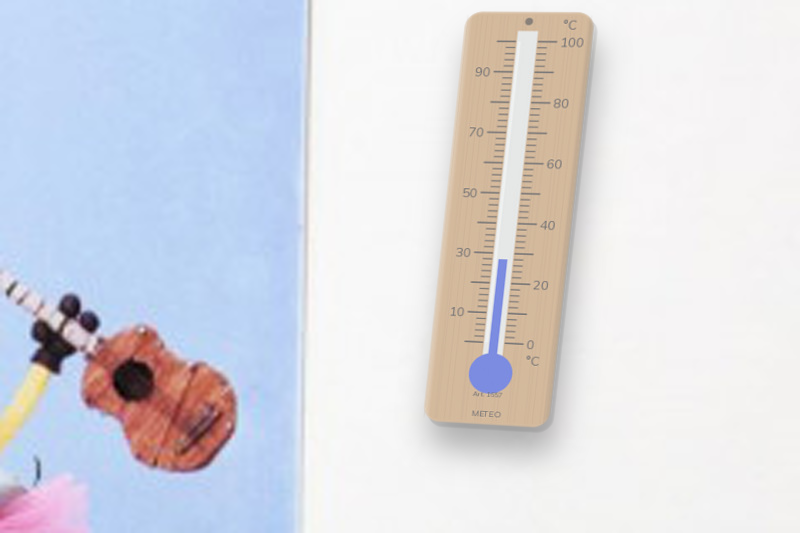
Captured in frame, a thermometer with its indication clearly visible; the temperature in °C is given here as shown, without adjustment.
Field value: 28 °C
